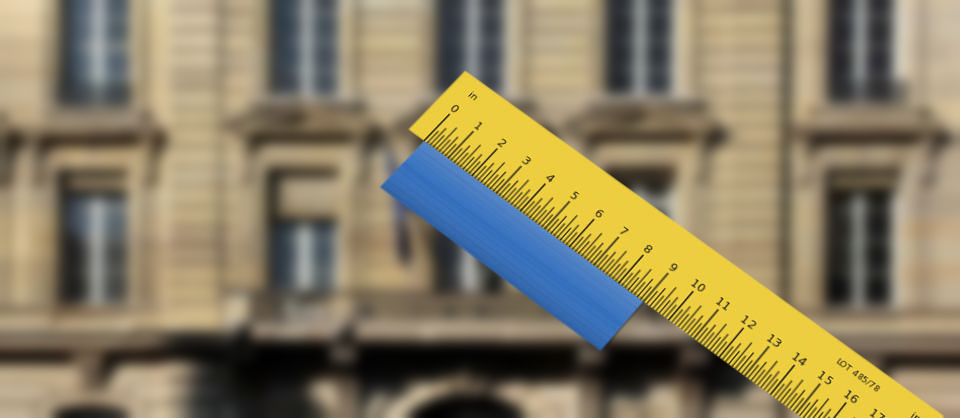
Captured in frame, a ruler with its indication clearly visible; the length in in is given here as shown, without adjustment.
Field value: 9 in
